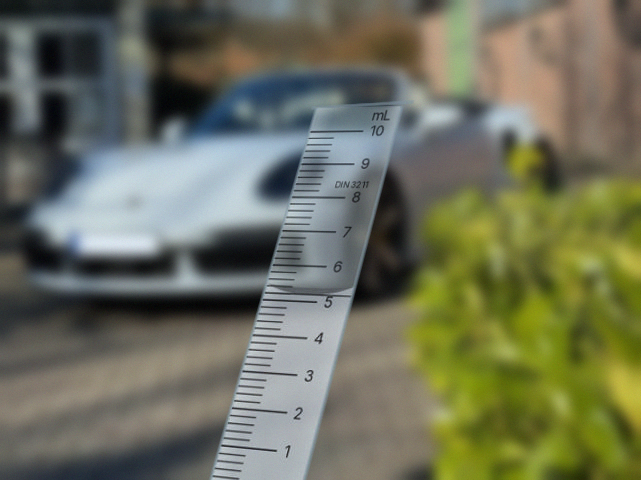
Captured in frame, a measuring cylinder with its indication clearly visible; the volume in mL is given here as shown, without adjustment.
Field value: 5.2 mL
